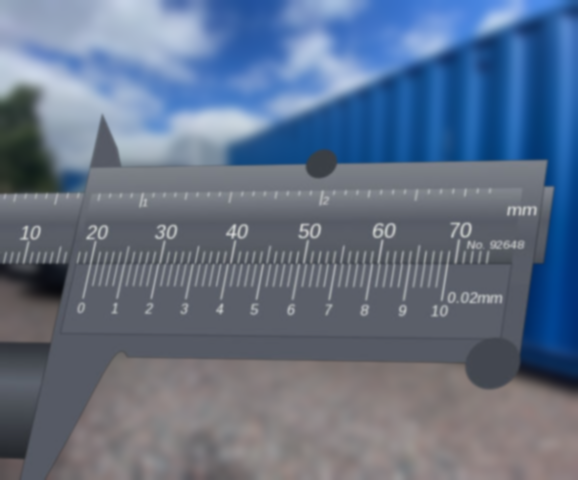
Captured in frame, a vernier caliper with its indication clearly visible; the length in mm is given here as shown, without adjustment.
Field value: 20.0 mm
